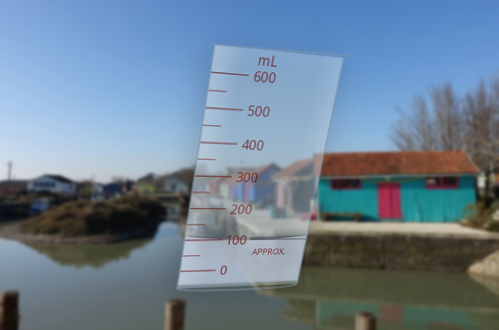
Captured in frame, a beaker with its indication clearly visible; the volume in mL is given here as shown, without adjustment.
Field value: 100 mL
